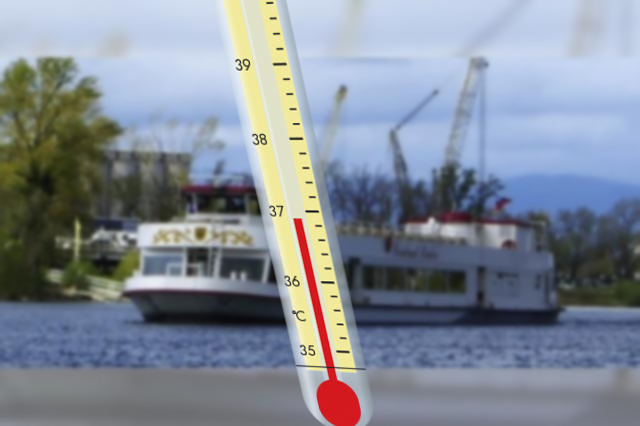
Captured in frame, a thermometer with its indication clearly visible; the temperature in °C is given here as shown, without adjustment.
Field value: 36.9 °C
